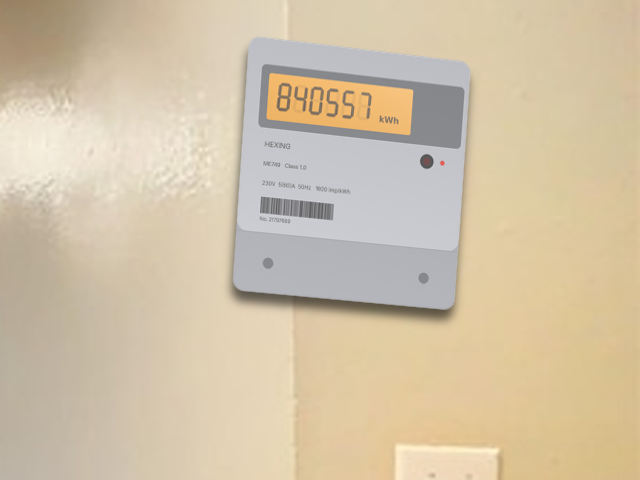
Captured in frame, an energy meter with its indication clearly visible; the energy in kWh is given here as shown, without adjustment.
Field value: 840557 kWh
